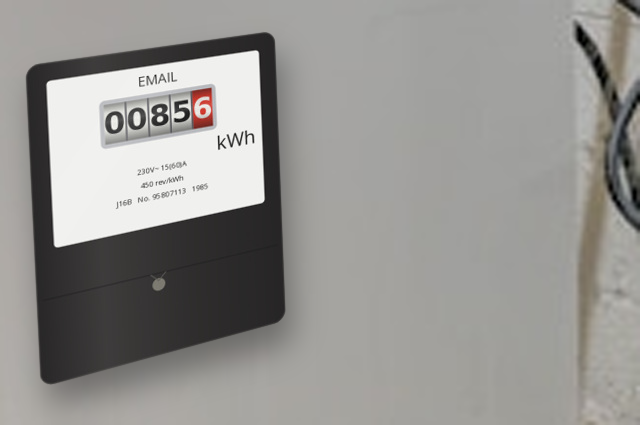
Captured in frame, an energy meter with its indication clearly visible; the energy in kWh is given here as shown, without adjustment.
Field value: 85.6 kWh
